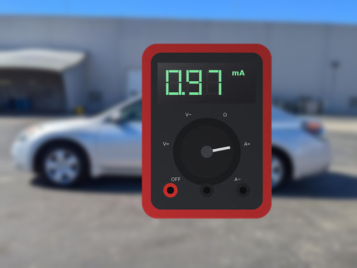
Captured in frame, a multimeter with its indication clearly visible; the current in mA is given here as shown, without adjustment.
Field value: 0.97 mA
